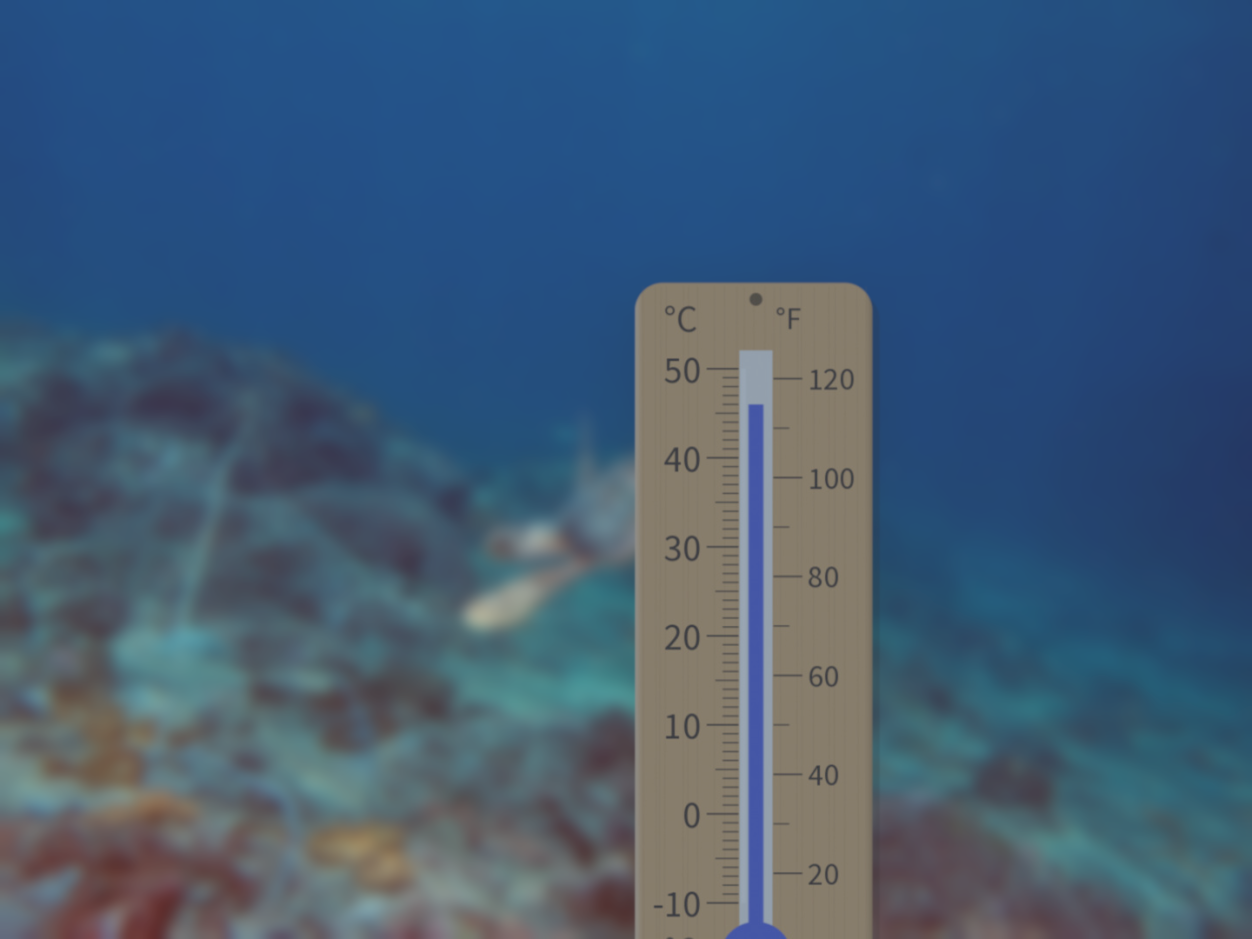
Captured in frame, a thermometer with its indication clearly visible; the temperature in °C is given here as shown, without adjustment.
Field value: 46 °C
